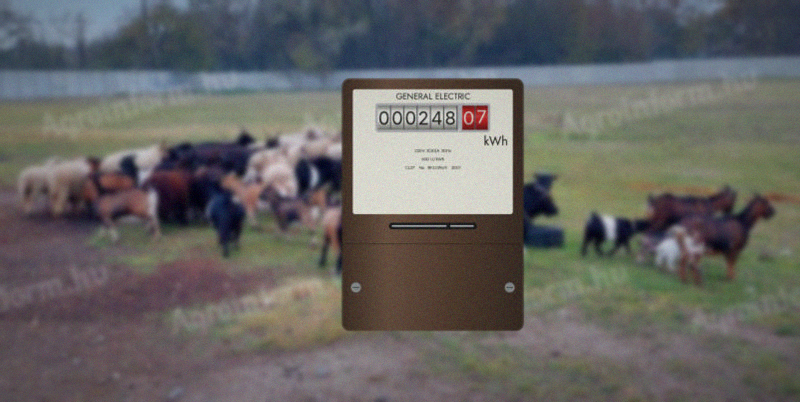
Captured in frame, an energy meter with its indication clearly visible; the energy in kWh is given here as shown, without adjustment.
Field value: 248.07 kWh
